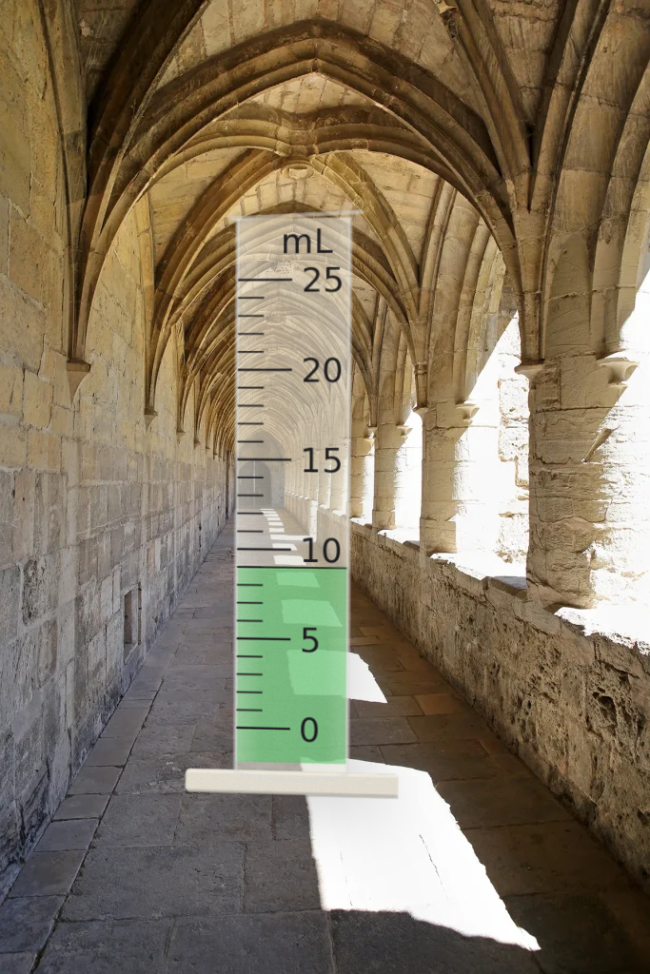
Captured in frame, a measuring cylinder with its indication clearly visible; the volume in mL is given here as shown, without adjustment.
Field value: 9 mL
